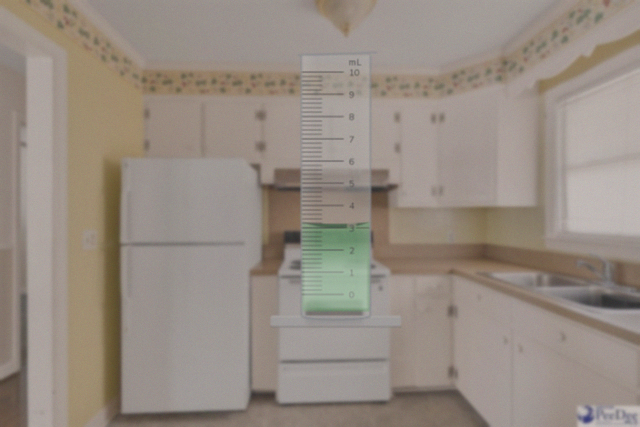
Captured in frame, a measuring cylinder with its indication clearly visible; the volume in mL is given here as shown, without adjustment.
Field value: 3 mL
